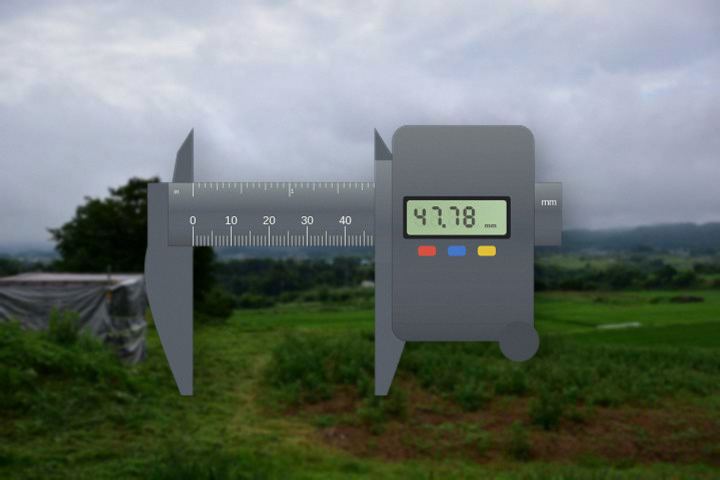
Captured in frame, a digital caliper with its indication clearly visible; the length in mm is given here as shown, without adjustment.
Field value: 47.78 mm
